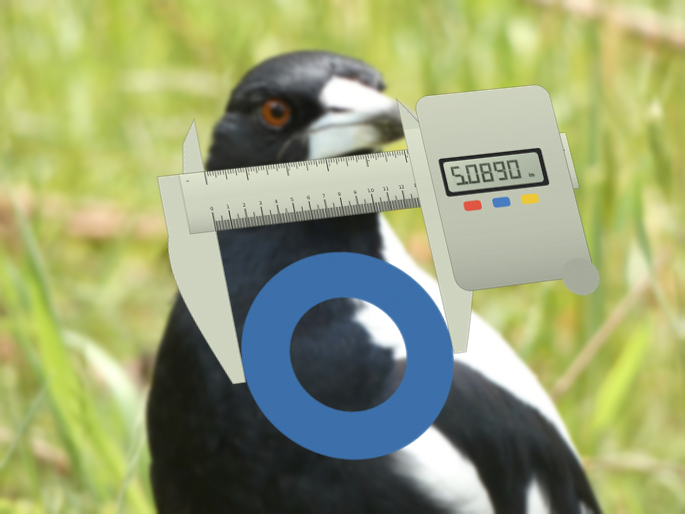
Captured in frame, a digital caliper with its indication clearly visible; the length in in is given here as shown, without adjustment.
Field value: 5.0890 in
